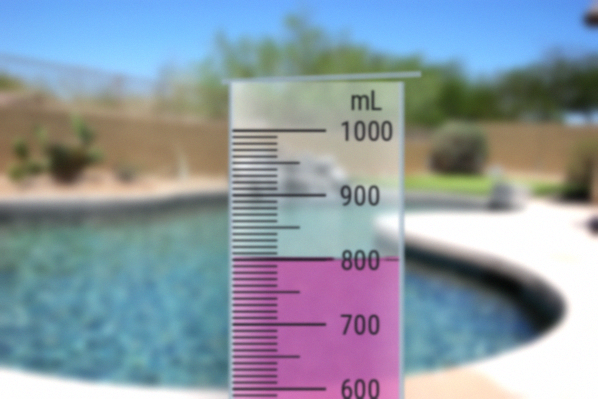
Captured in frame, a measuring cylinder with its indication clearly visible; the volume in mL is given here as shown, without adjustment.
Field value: 800 mL
